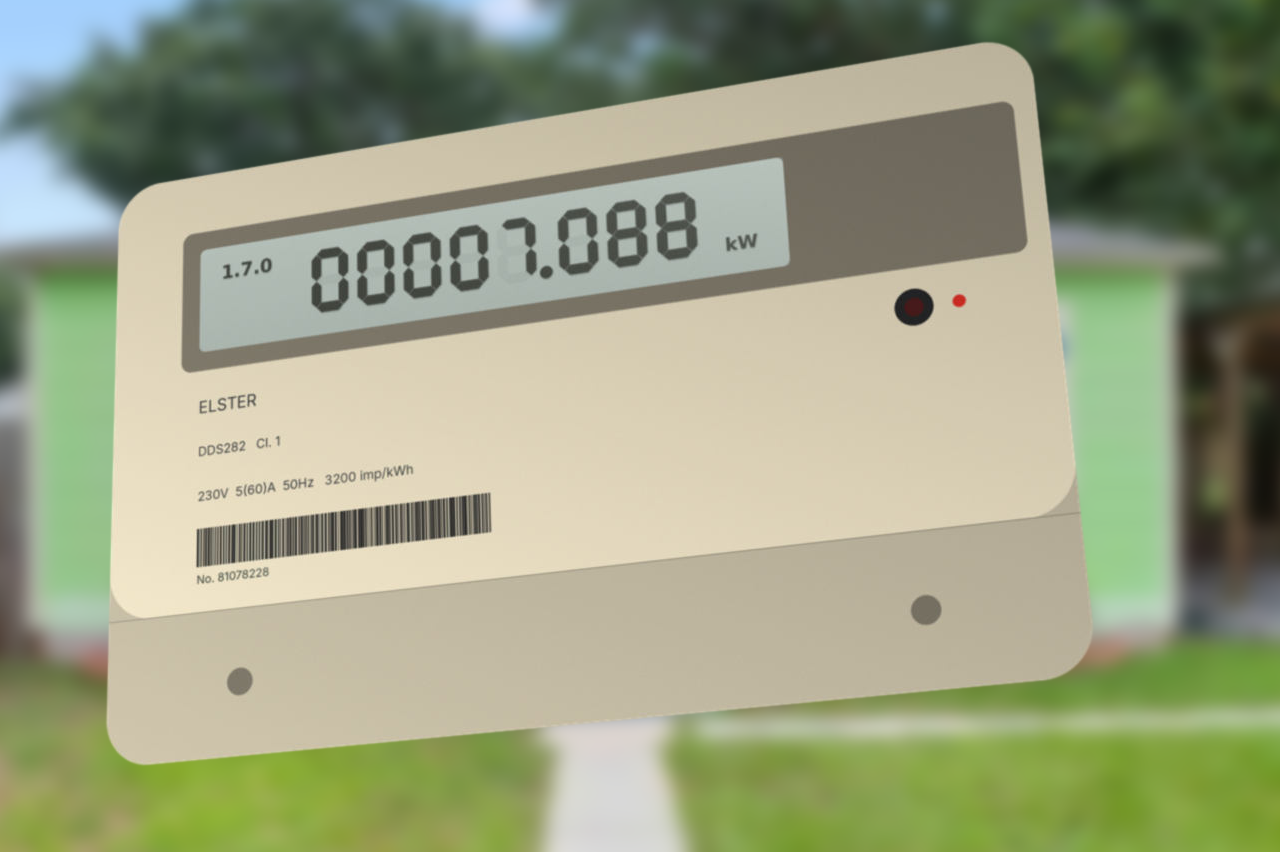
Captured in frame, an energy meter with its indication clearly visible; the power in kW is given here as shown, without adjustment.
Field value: 7.088 kW
